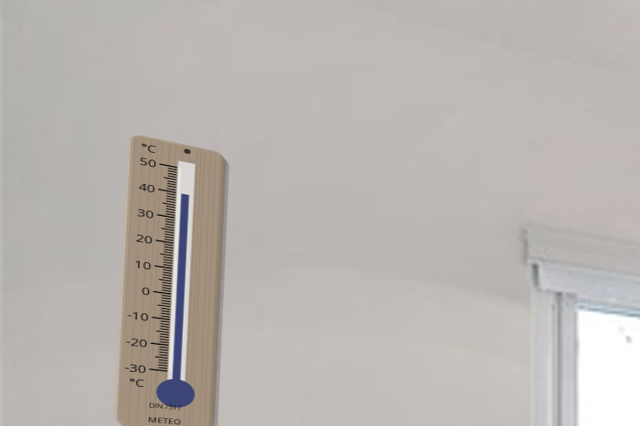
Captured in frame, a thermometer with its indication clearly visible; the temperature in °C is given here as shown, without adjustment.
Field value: 40 °C
